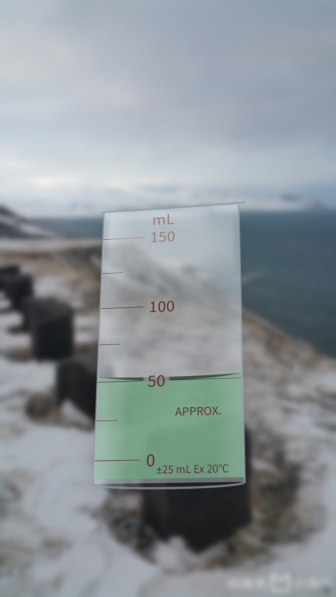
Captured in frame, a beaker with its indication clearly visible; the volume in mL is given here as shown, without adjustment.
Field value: 50 mL
